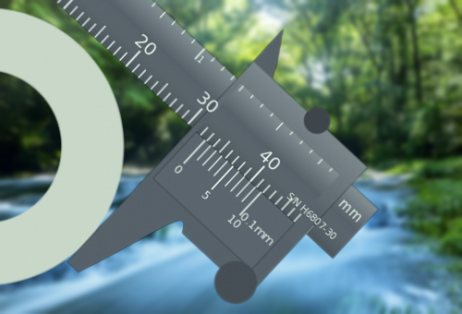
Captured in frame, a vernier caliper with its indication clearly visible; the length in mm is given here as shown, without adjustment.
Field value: 32.8 mm
